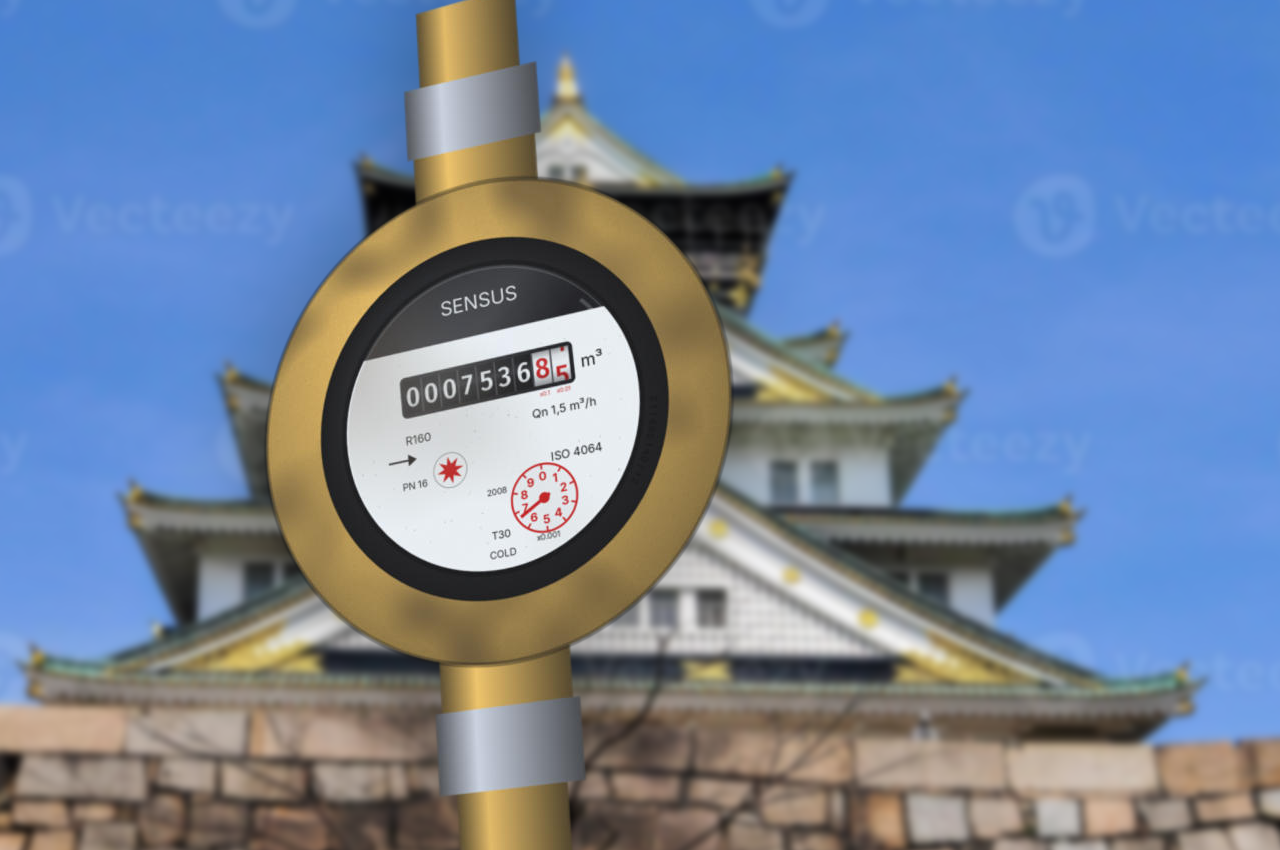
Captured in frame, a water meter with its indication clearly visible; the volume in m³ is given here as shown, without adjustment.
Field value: 7536.846 m³
